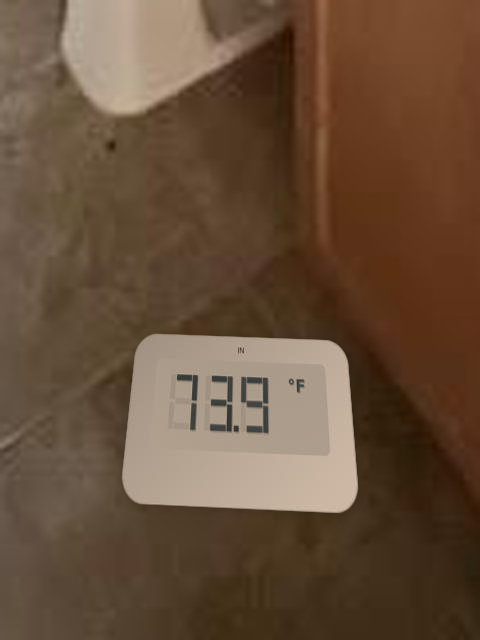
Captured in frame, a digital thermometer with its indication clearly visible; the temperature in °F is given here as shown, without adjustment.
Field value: 73.9 °F
